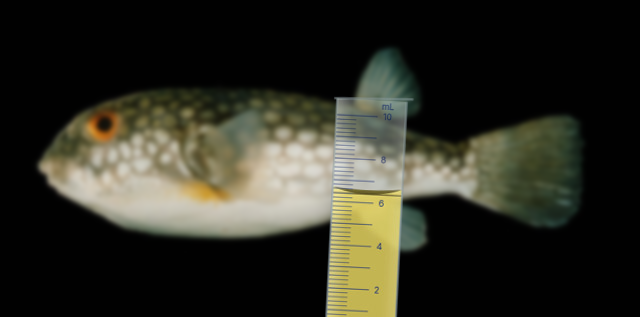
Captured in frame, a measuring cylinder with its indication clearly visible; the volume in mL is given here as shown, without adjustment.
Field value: 6.4 mL
